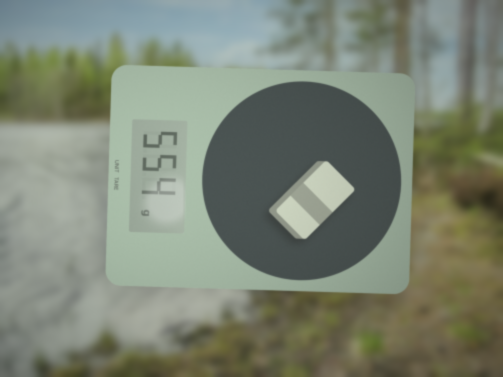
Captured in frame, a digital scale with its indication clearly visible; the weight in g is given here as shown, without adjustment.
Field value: 554 g
